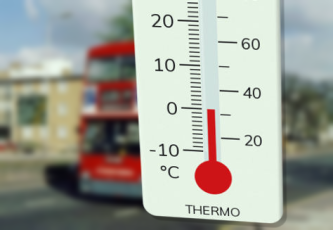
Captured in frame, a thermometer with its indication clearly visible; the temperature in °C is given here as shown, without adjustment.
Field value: 0 °C
